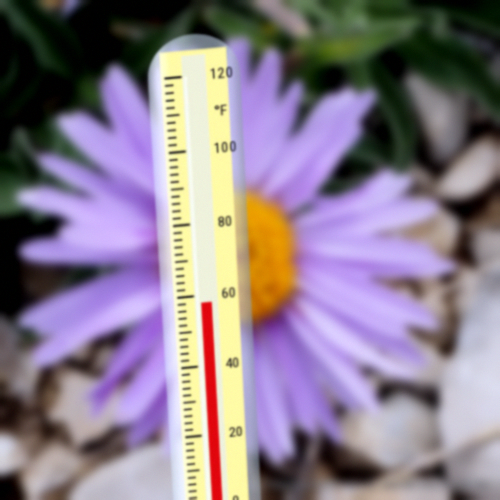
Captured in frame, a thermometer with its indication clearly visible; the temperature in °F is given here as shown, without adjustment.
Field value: 58 °F
